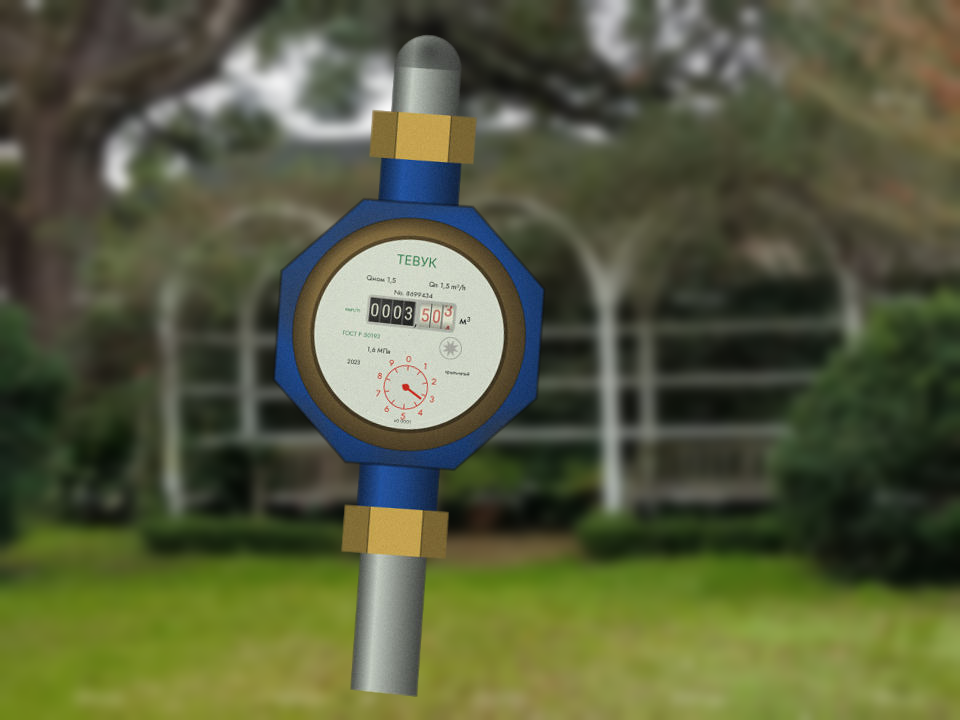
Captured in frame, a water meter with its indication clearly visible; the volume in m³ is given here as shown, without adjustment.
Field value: 3.5033 m³
